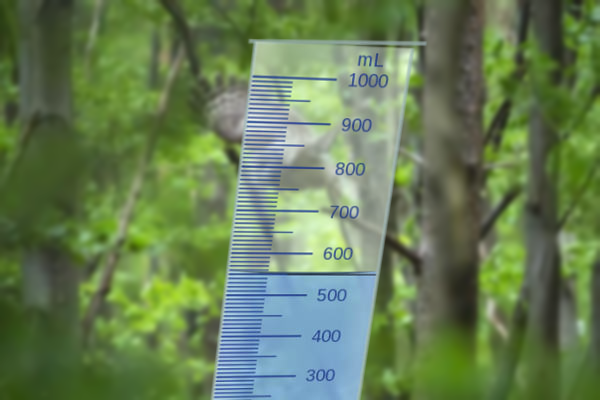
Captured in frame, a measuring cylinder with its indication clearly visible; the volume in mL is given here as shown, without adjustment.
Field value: 550 mL
